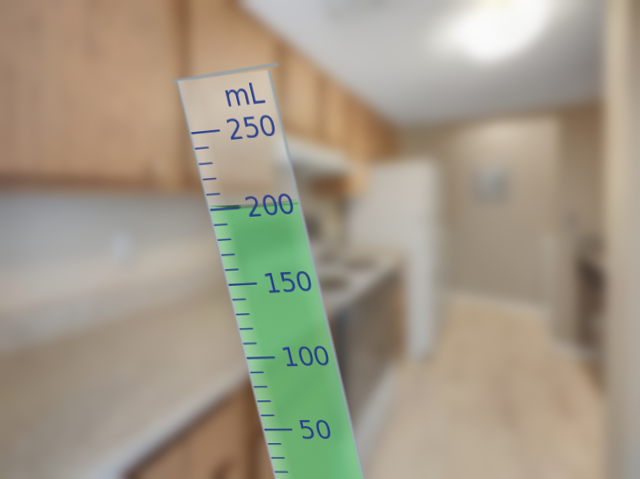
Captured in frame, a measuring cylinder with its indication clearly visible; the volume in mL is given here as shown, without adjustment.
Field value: 200 mL
